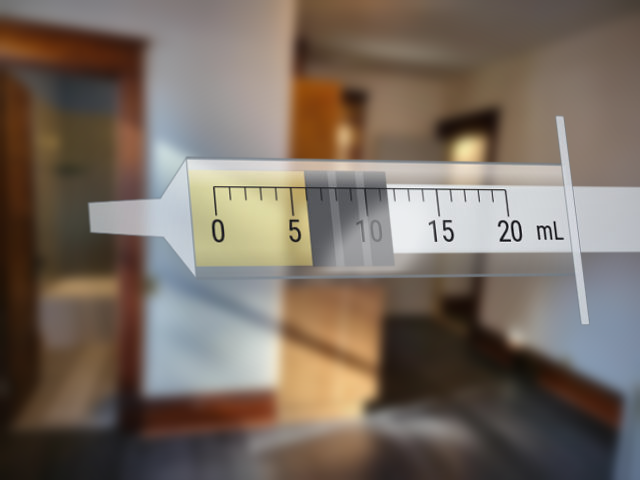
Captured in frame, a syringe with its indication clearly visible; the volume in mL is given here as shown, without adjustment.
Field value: 6 mL
